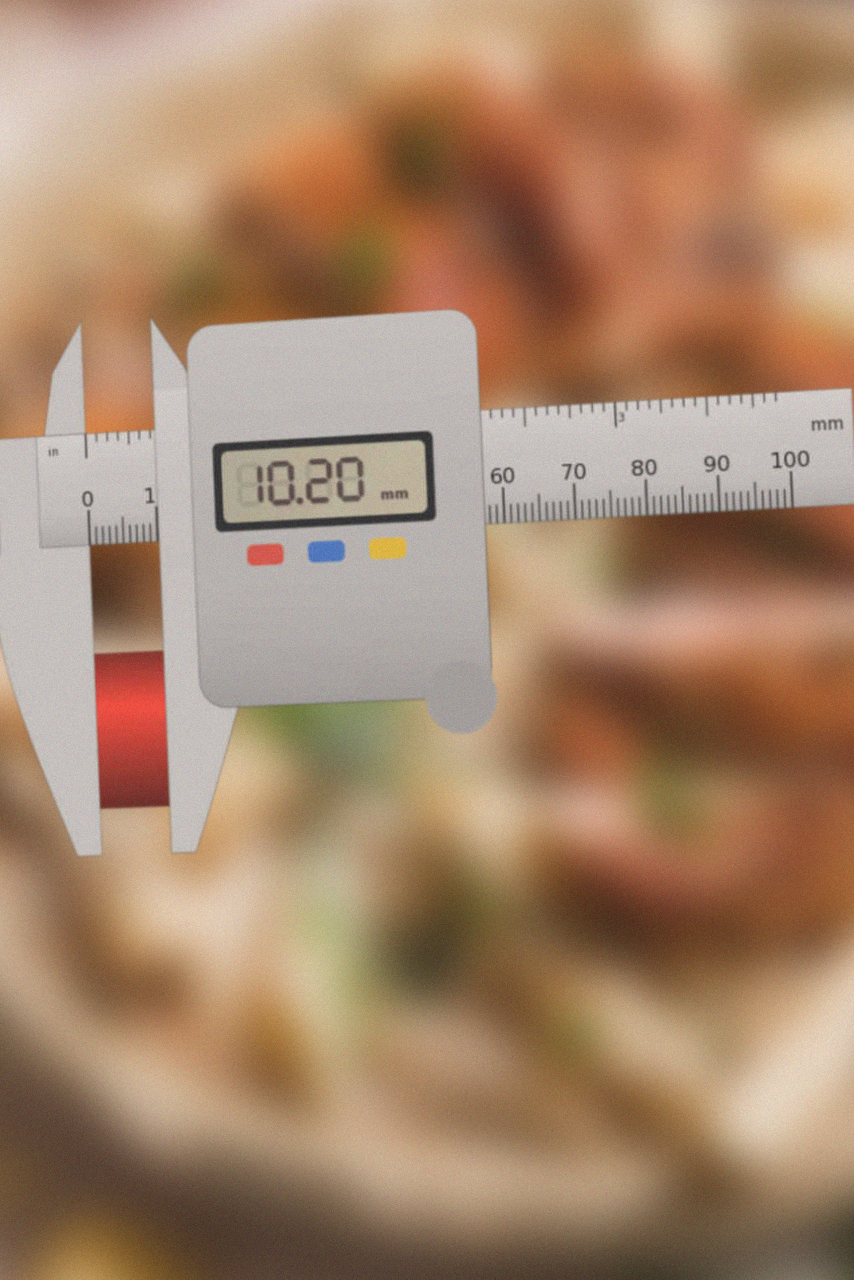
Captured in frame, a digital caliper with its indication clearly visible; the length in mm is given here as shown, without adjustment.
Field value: 10.20 mm
